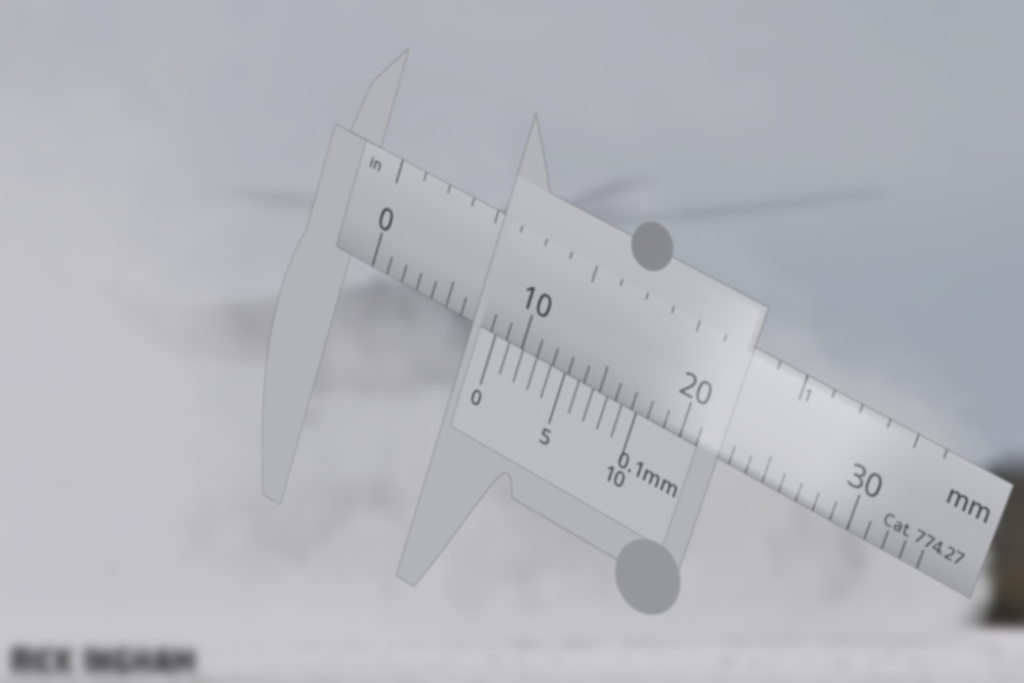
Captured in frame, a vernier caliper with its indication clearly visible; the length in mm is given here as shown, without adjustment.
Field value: 8.3 mm
